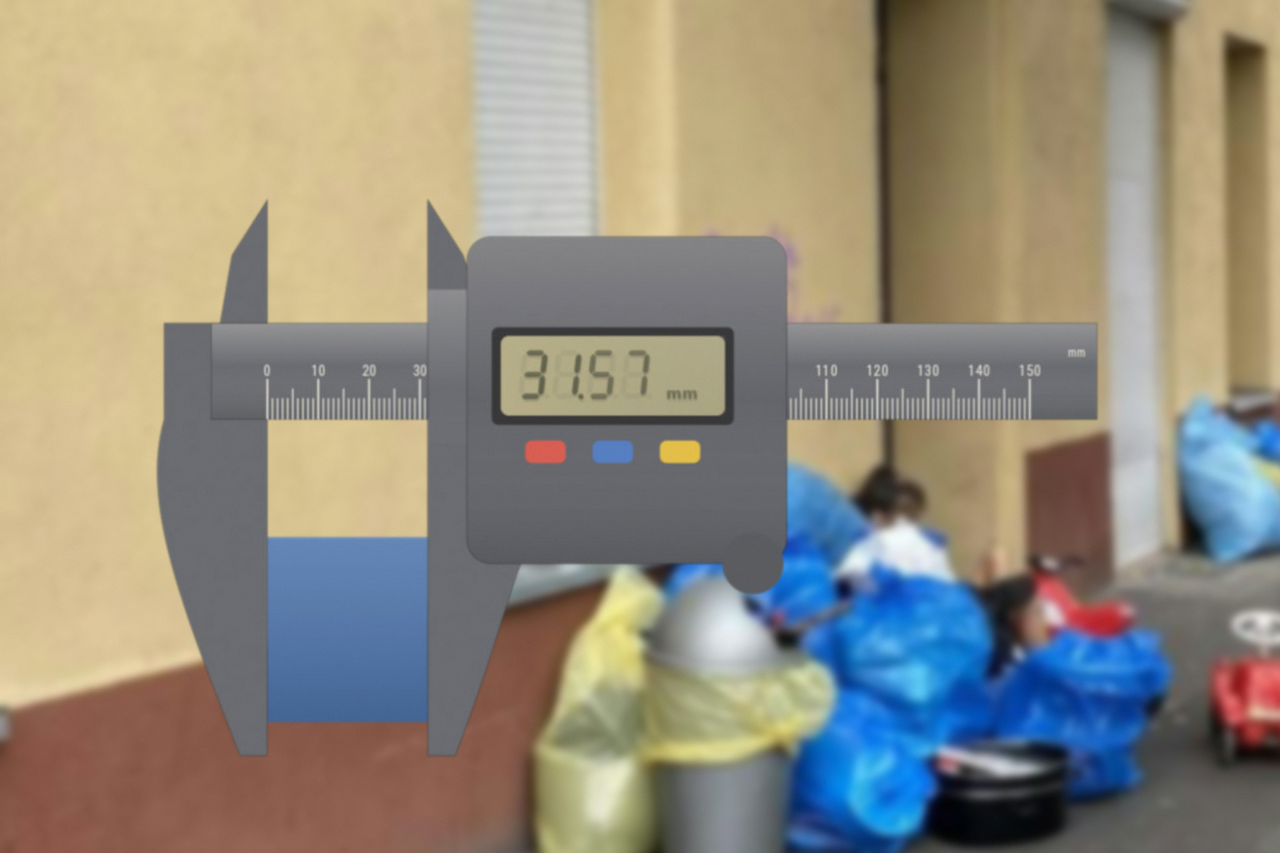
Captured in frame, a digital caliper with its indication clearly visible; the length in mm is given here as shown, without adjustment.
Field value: 31.57 mm
